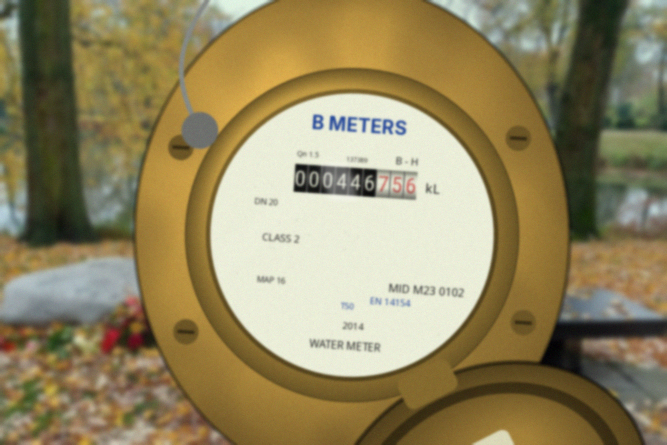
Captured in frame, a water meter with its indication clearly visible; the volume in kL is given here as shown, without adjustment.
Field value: 446.756 kL
